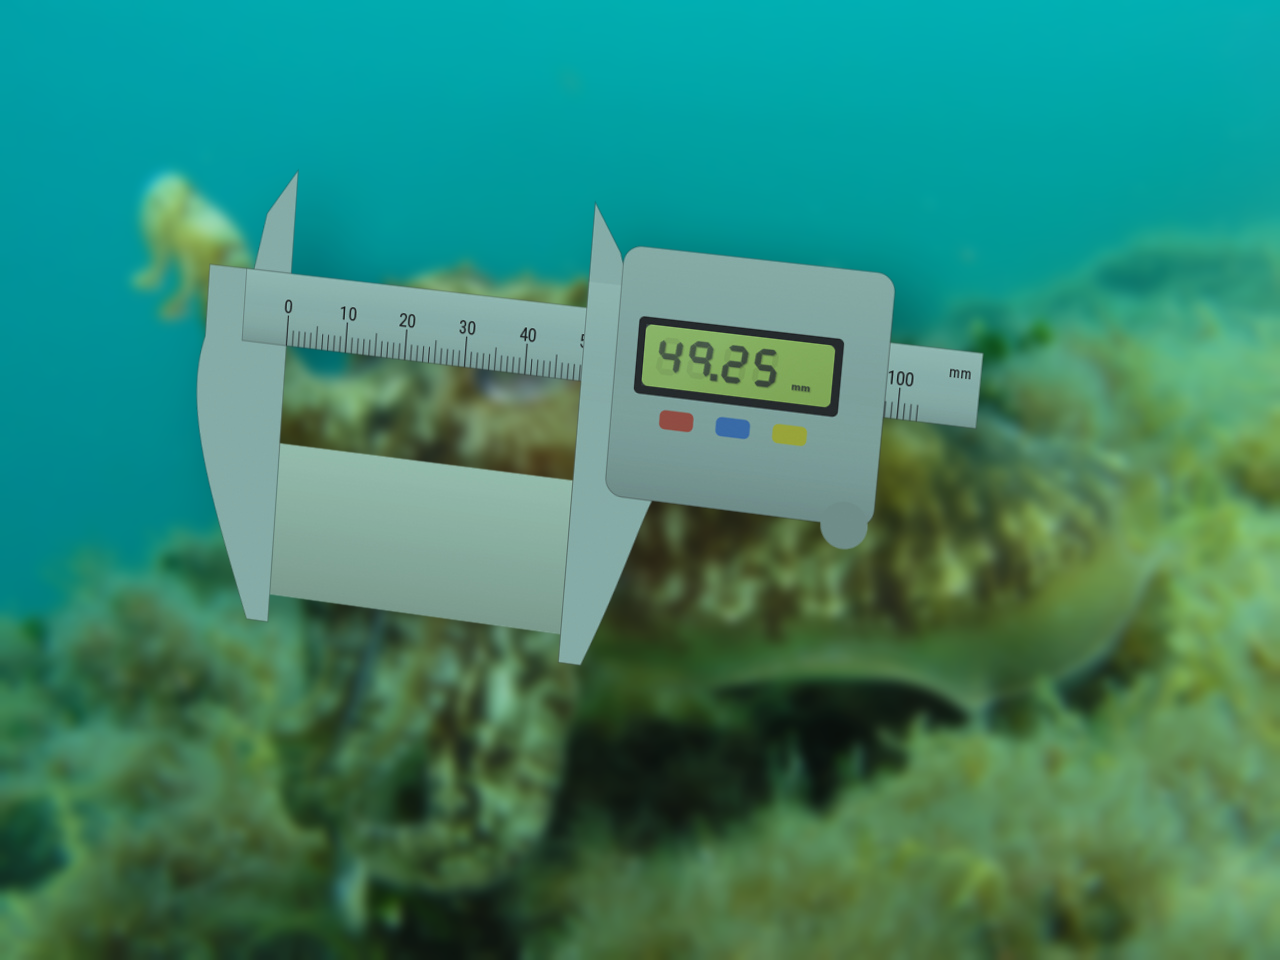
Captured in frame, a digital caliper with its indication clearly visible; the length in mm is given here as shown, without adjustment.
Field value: 49.25 mm
